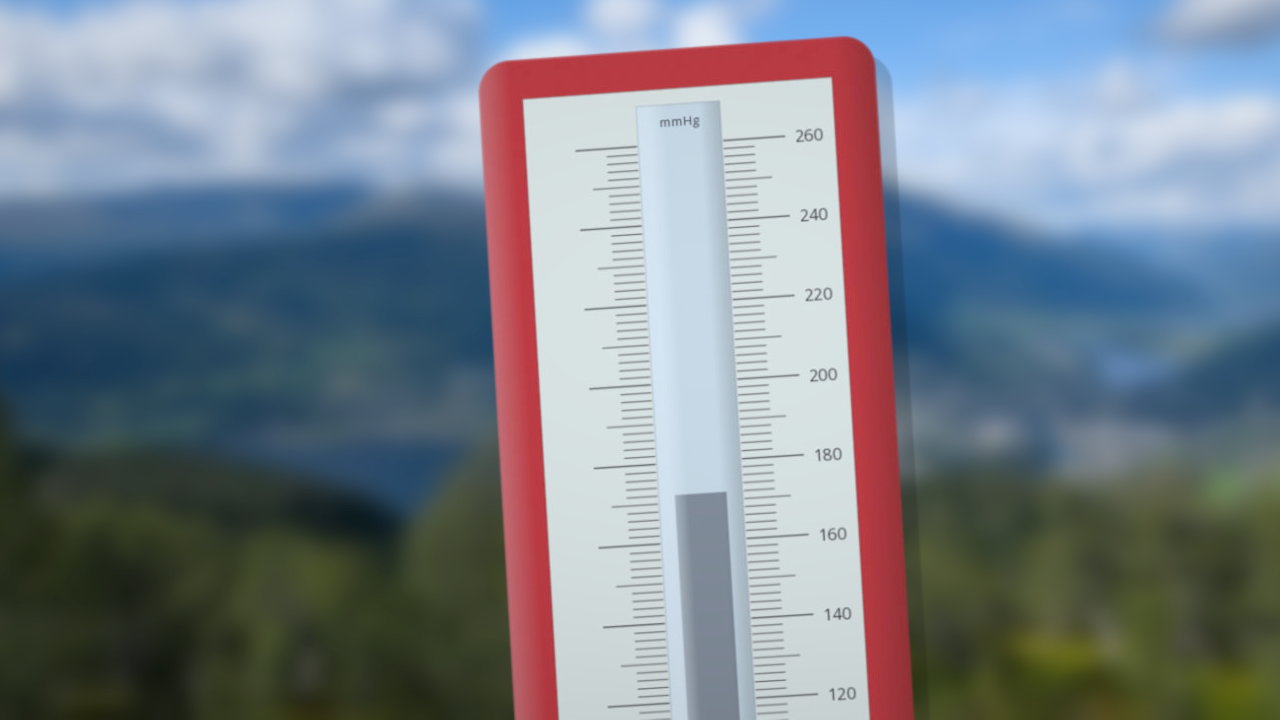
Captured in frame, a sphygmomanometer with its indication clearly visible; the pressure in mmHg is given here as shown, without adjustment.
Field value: 172 mmHg
